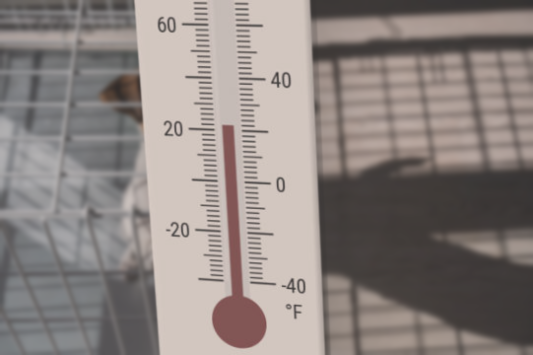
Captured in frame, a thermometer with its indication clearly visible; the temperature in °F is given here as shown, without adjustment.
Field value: 22 °F
